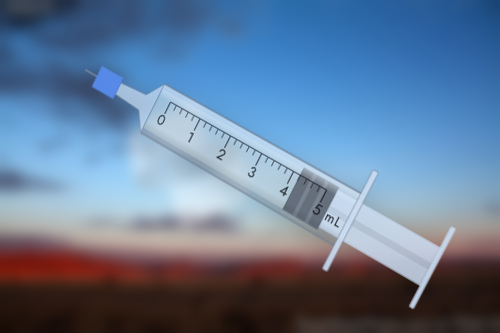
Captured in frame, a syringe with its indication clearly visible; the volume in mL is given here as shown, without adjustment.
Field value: 4.2 mL
